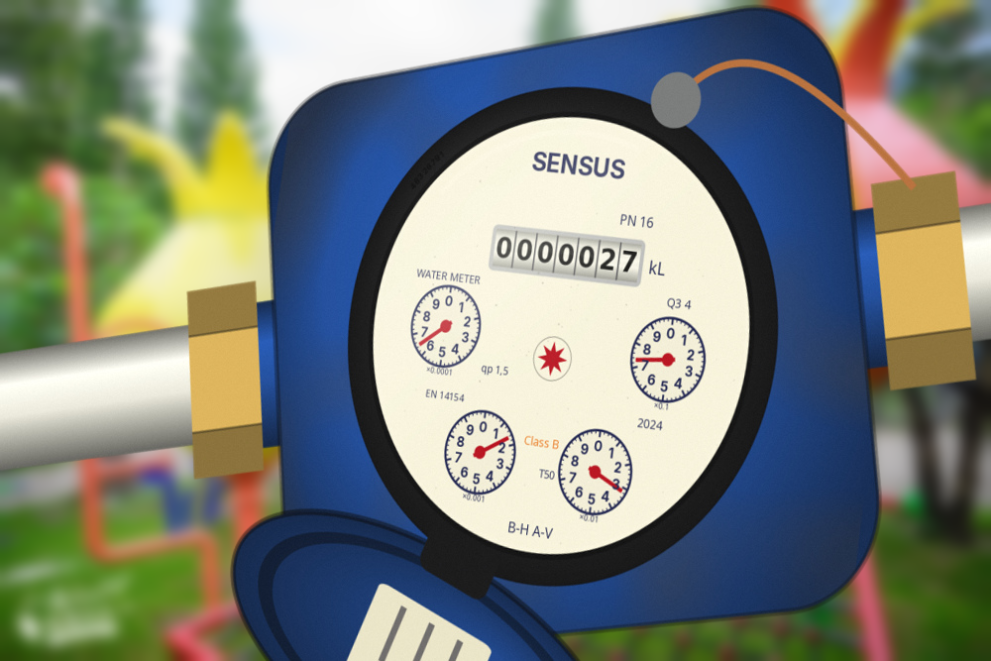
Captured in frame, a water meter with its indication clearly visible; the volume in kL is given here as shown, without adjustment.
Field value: 27.7316 kL
